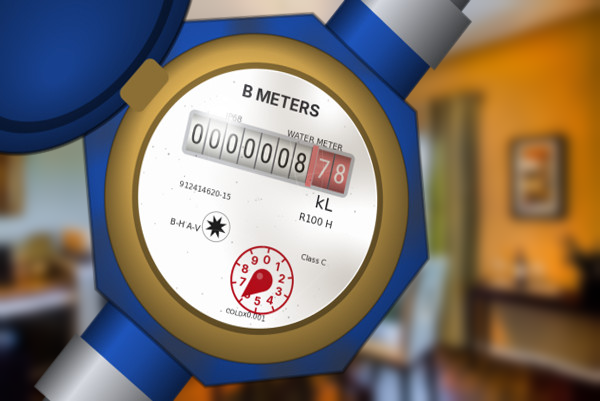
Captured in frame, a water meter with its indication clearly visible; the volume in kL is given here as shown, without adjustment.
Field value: 8.786 kL
